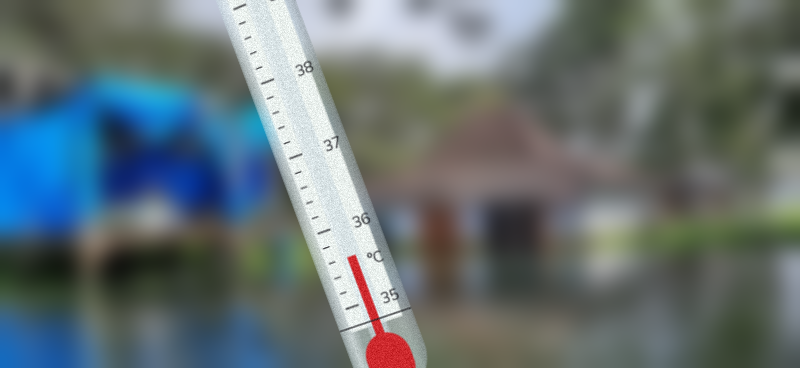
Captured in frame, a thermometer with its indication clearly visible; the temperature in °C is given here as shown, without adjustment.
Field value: 35.6 °C
